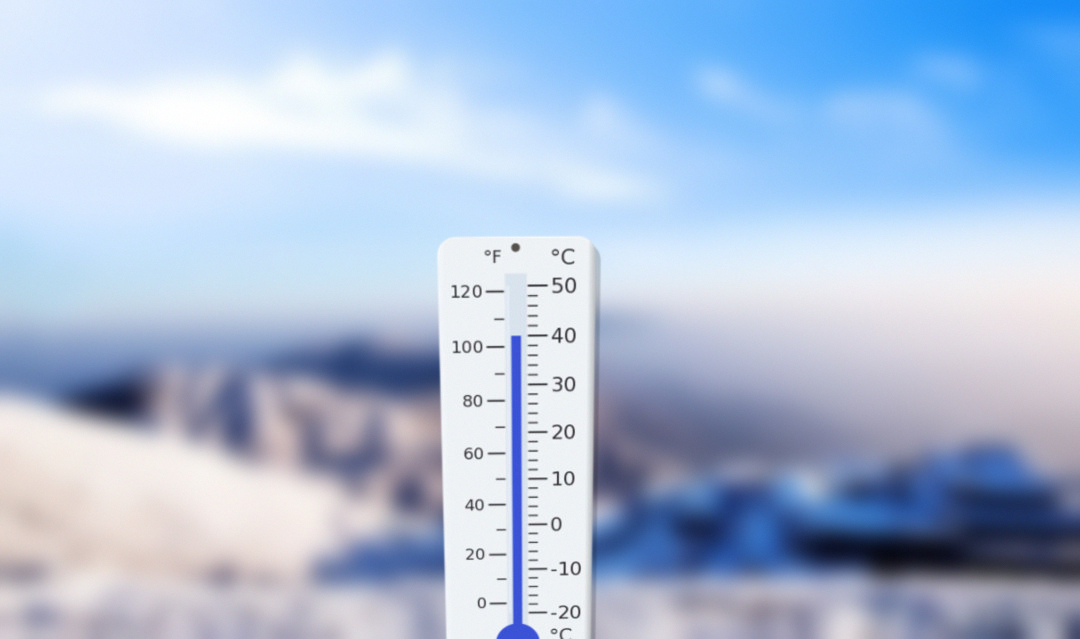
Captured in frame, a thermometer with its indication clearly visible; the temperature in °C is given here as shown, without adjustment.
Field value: 40 °C
